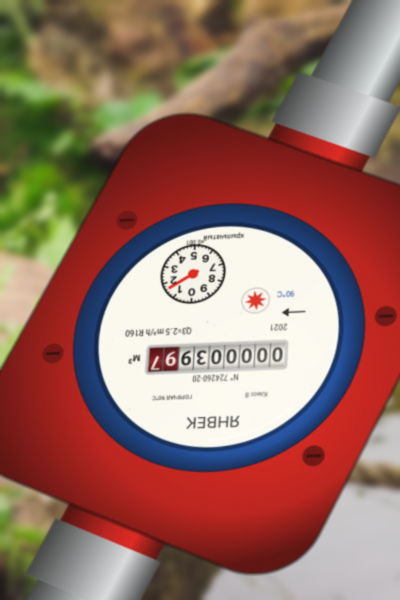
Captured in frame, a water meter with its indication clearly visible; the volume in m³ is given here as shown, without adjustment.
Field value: 39.971 m³
